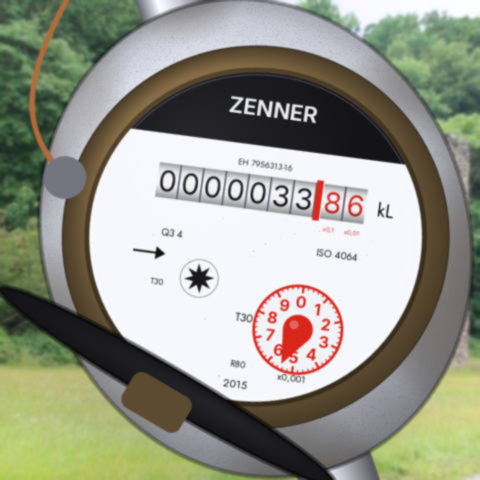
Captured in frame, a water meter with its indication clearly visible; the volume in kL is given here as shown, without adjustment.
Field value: 33.865 kL
